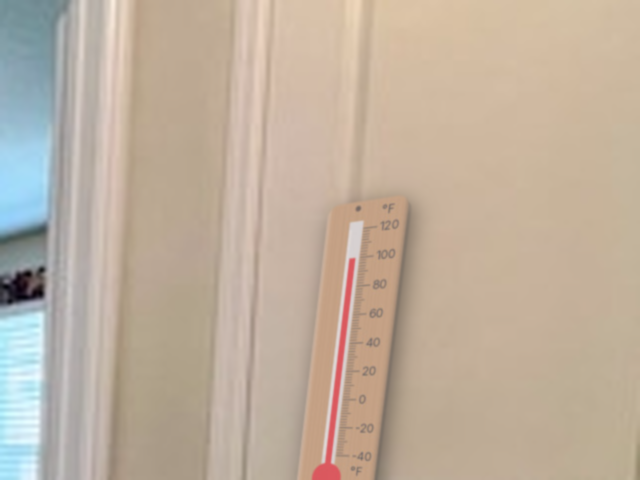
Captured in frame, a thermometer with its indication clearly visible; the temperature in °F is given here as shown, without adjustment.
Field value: 100 °F
